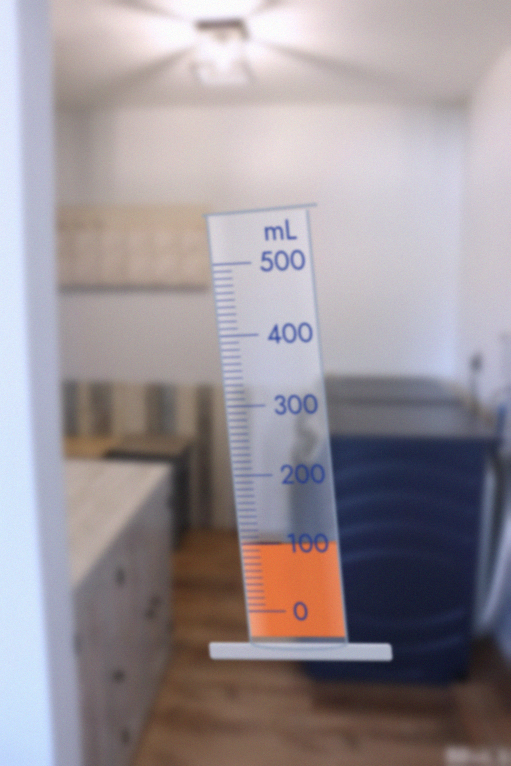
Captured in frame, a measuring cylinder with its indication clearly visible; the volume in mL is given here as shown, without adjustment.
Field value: 100 mL
